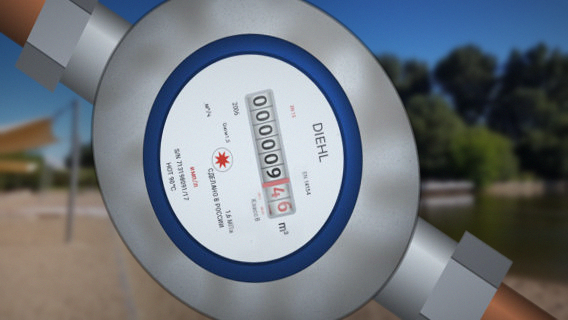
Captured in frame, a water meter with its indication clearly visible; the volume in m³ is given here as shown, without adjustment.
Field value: 9.46 m³
